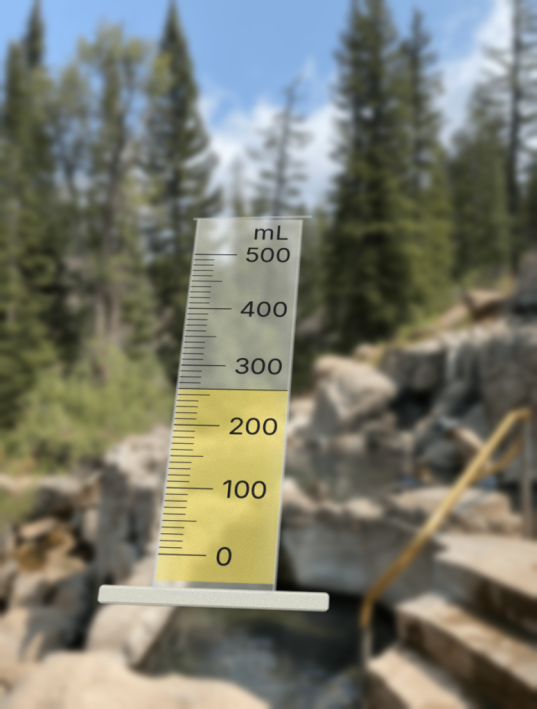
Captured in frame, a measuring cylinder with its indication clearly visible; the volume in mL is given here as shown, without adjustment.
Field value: 260 mL
